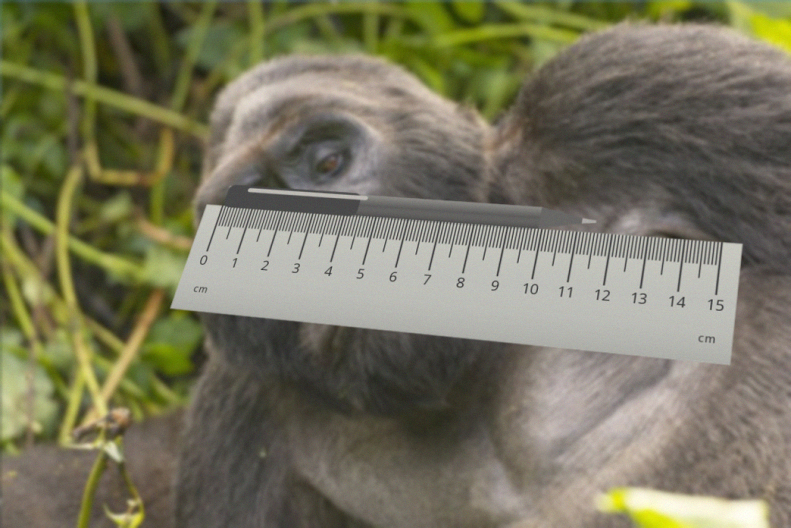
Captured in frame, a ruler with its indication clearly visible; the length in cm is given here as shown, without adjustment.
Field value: 11.5 cm
